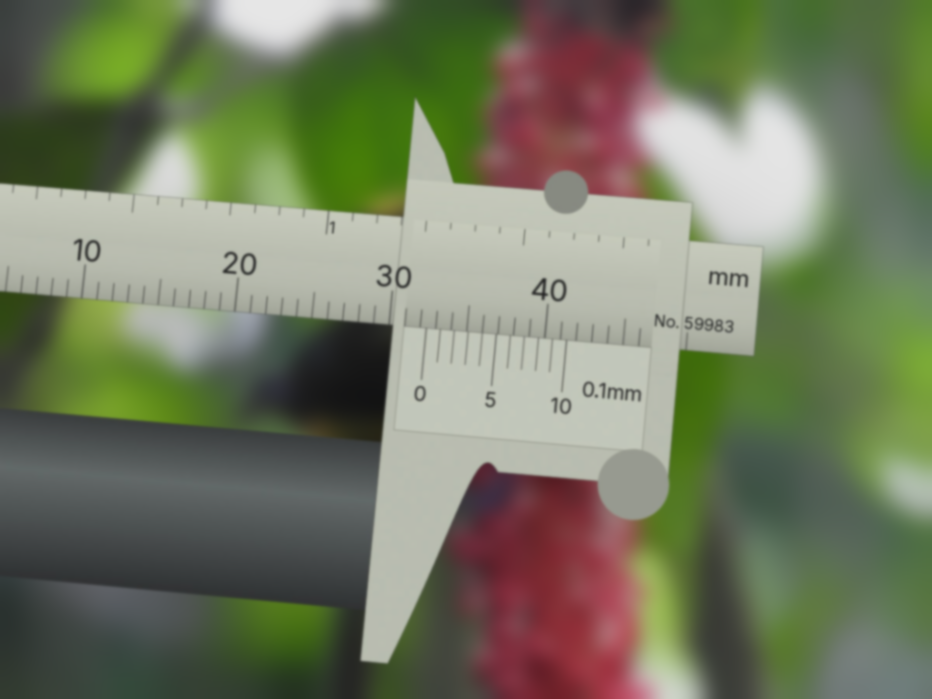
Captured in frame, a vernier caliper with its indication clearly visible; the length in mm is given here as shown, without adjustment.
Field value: 32.4 mm
